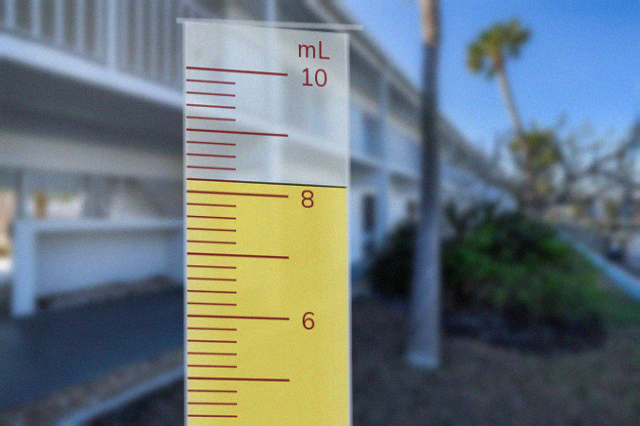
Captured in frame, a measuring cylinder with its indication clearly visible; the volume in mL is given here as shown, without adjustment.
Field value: 8.2 mL
